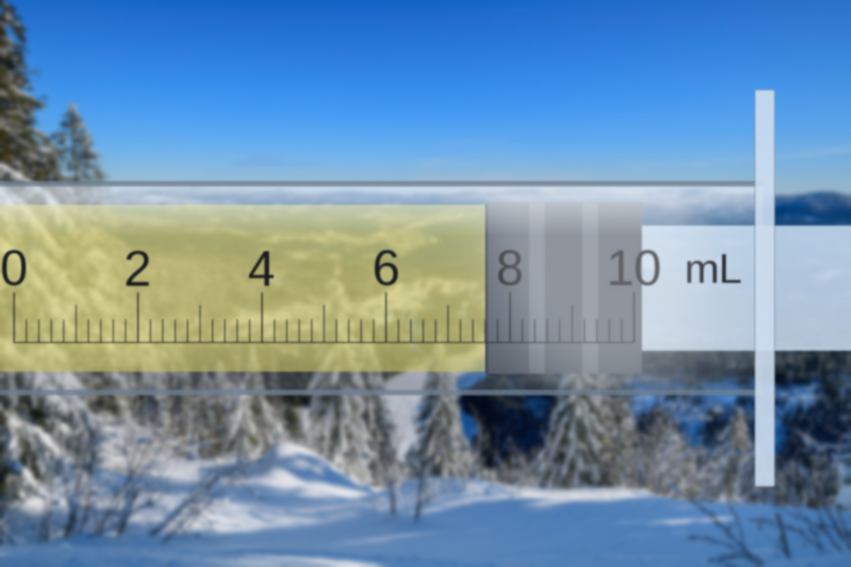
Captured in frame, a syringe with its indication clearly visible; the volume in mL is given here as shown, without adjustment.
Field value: 7.6 mL
